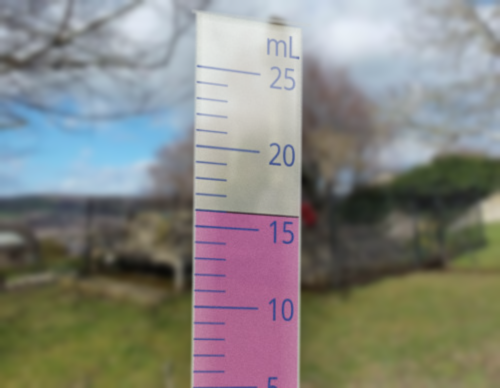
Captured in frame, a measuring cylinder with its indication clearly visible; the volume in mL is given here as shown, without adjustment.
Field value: 16 mL
